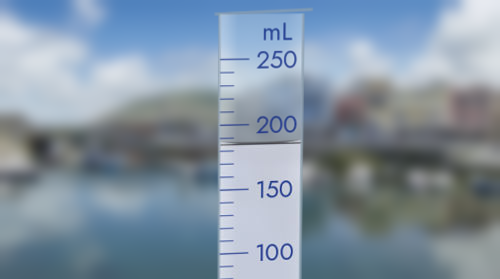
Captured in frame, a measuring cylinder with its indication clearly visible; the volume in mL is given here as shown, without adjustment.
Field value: 185 mL
